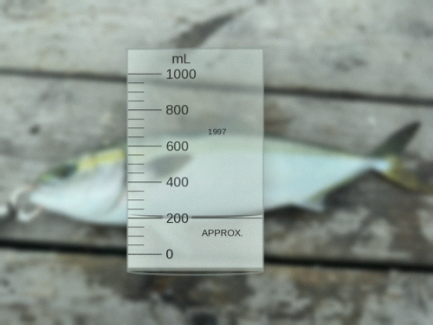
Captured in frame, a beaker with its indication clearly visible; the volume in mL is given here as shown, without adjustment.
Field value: 200 mL
